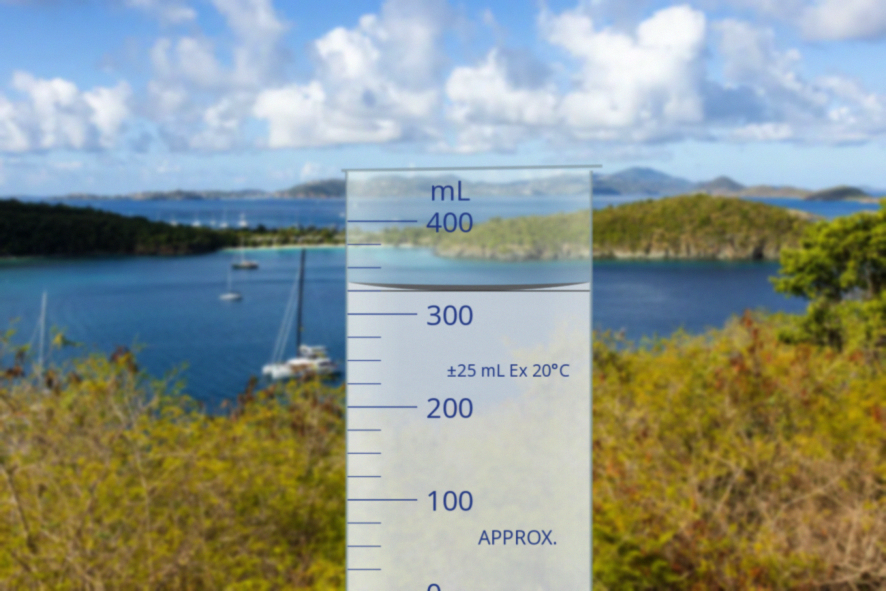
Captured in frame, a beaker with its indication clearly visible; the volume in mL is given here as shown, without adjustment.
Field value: 325 mL
